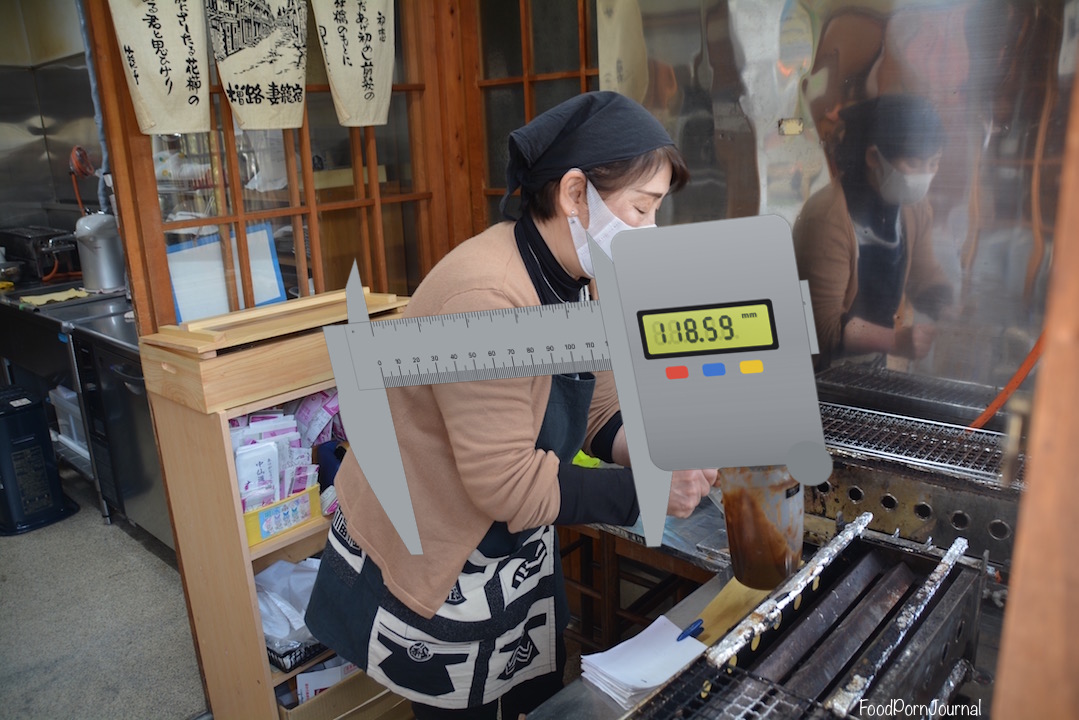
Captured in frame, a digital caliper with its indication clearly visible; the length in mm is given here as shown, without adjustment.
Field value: 118.59 mm
